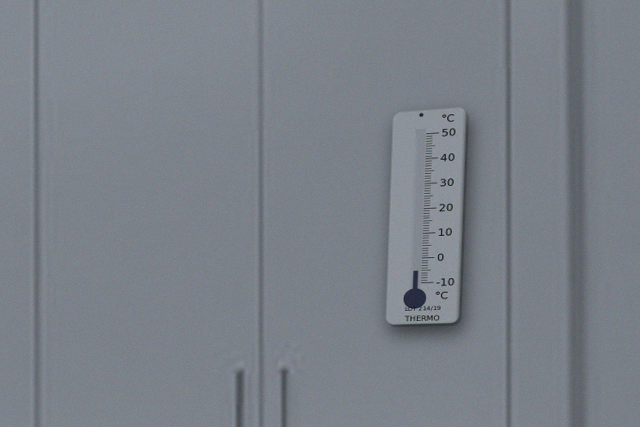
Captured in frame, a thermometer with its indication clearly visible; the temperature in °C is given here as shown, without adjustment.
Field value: -5 °C
